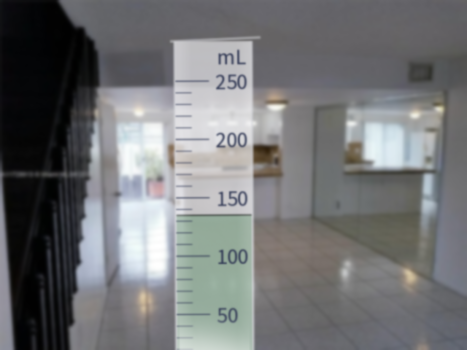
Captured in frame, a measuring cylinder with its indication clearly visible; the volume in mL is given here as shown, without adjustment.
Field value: 135 mL
